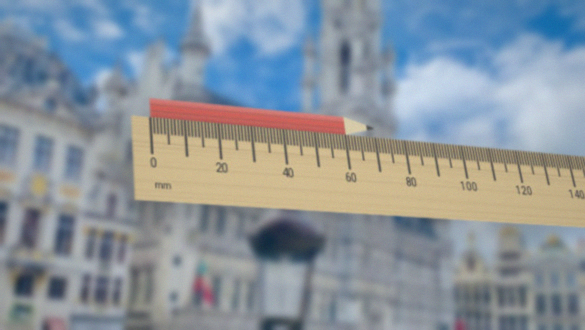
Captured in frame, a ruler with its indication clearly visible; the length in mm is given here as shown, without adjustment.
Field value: 70 mm
